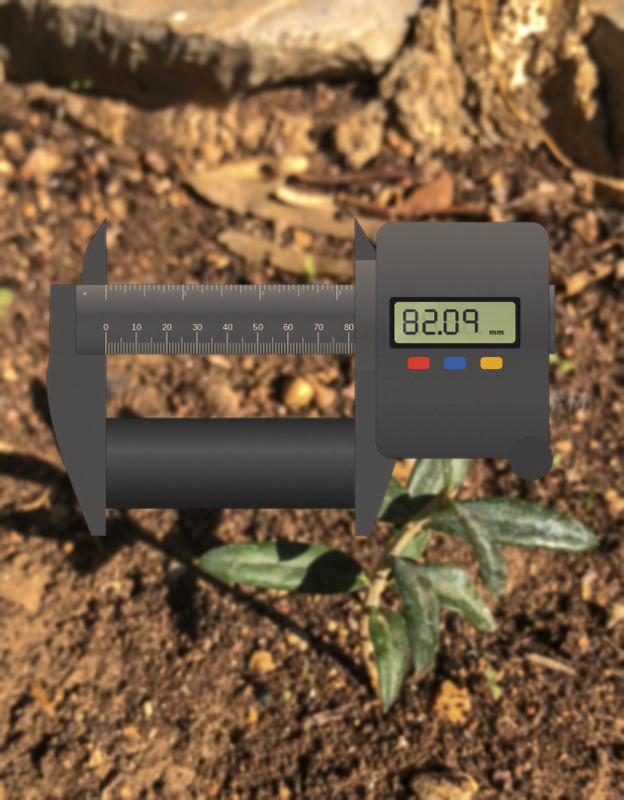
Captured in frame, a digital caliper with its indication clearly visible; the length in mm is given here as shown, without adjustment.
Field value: 82.09 mm
